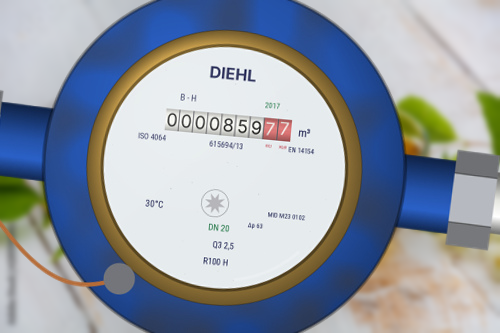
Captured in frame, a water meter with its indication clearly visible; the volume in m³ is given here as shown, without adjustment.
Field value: 859.77 m³
